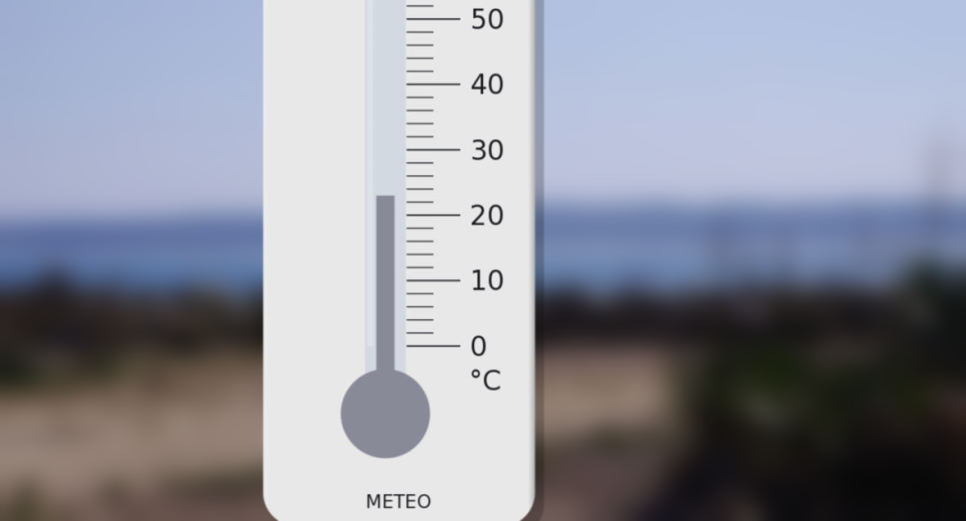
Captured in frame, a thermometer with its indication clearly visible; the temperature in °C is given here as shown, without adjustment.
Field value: 23 °C
